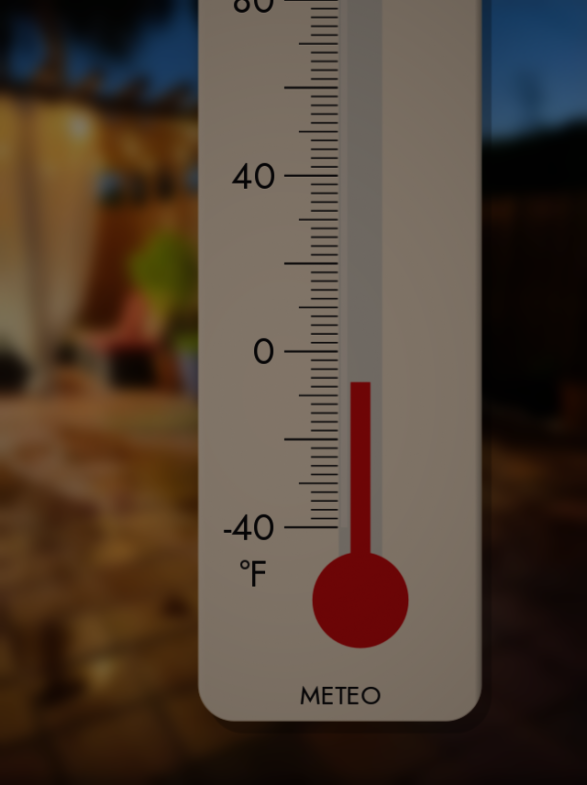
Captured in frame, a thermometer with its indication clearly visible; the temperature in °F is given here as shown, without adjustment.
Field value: -7 °F
